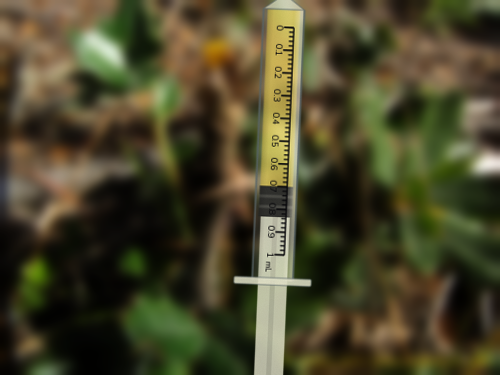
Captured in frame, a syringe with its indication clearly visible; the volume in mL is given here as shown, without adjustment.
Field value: 0.7 mL
